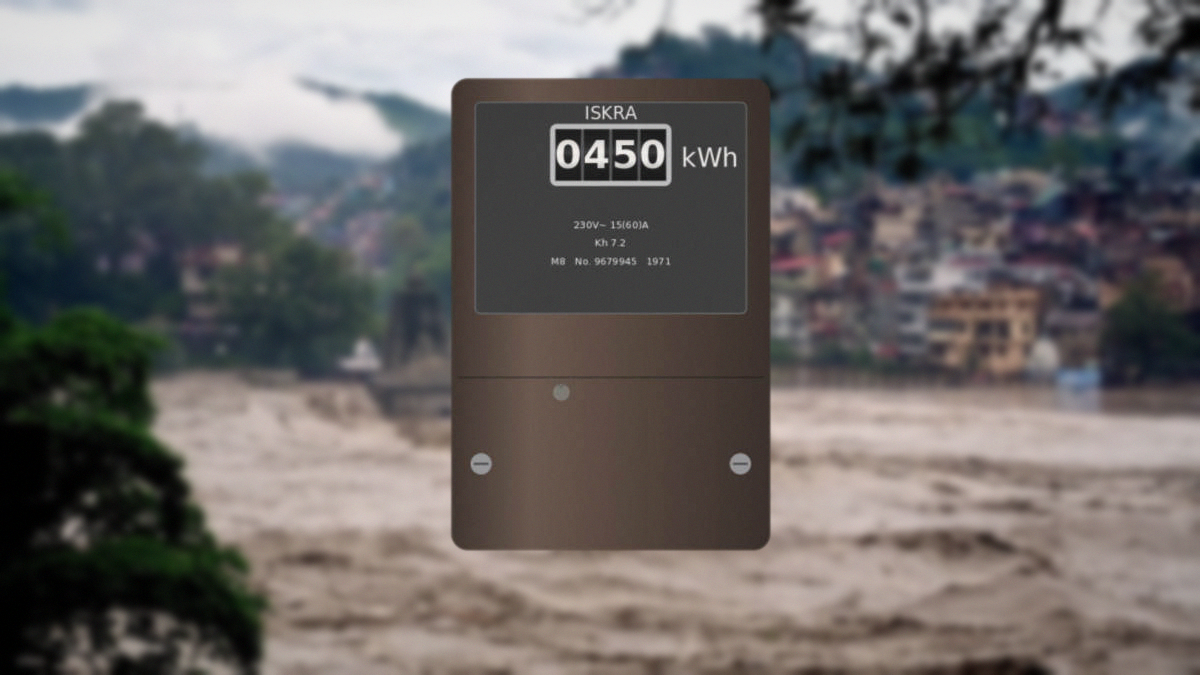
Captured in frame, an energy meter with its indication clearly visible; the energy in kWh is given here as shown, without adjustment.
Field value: 450 kWh
